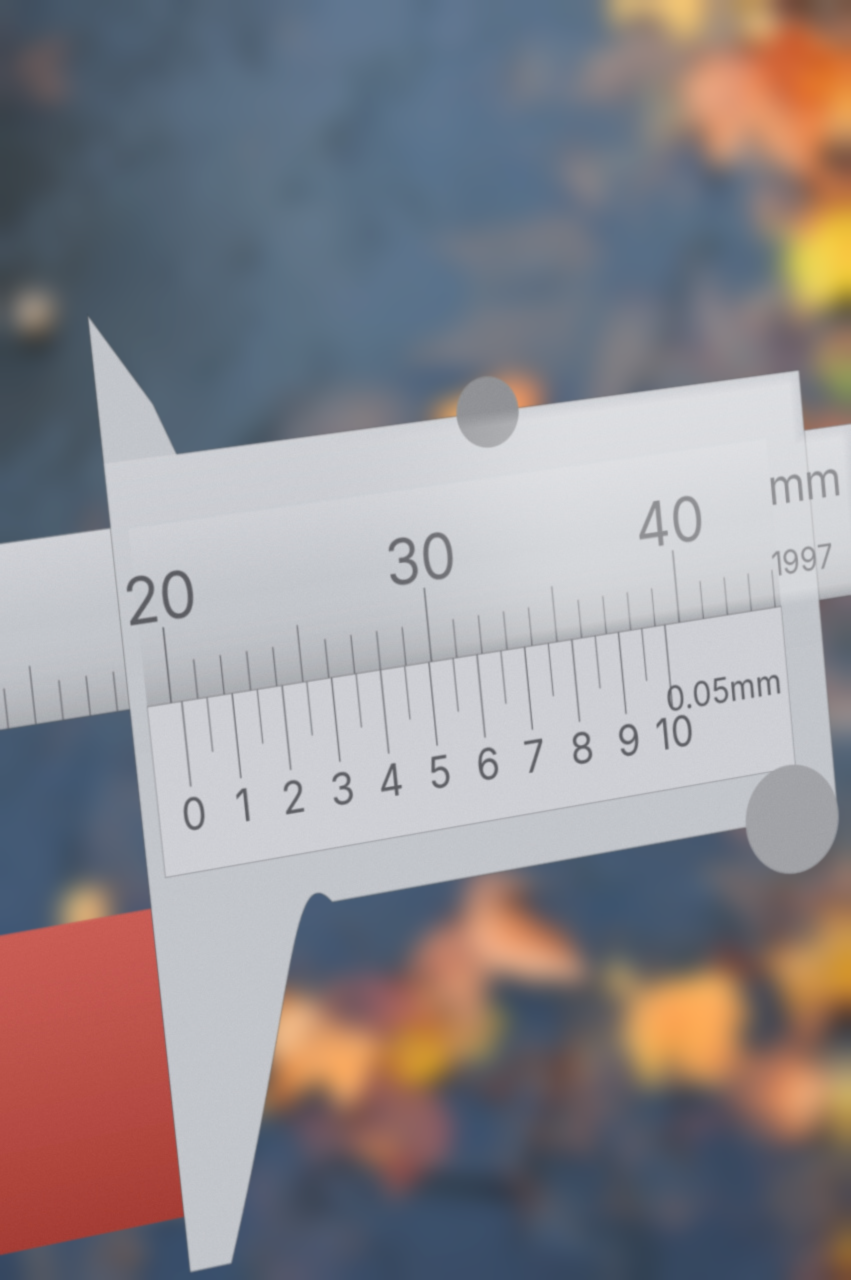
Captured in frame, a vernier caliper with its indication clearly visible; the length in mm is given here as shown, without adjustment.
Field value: 20.4 mm
